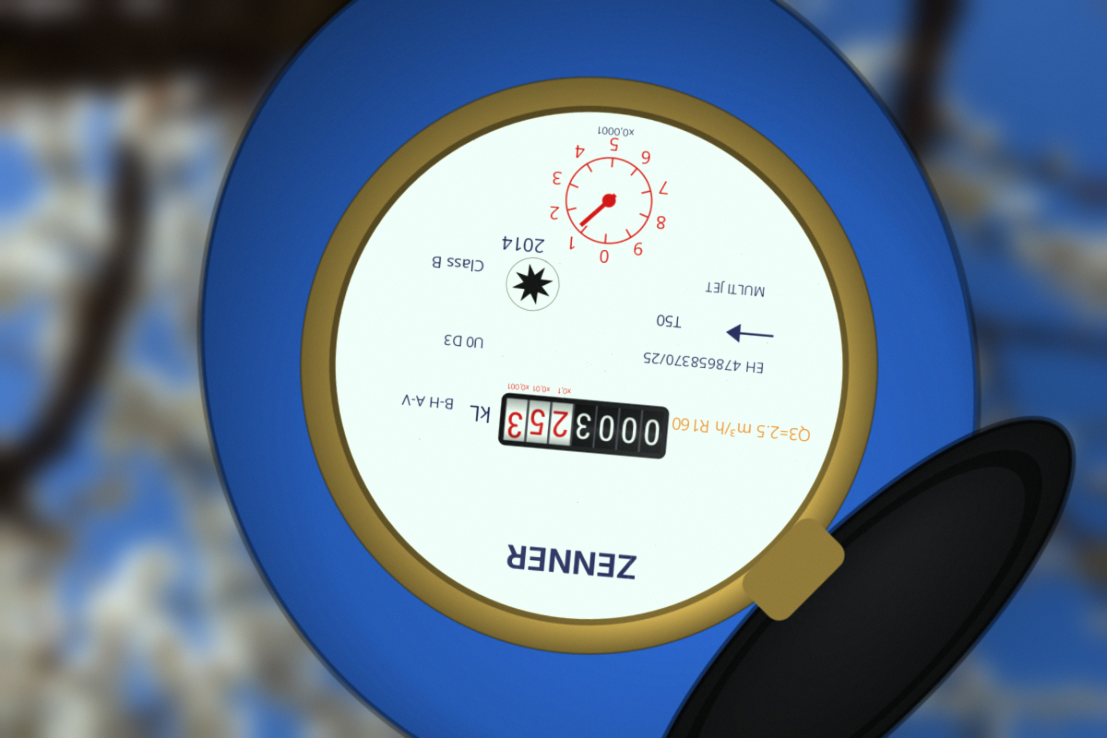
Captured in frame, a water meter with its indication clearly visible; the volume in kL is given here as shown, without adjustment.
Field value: 3.2531 kL
